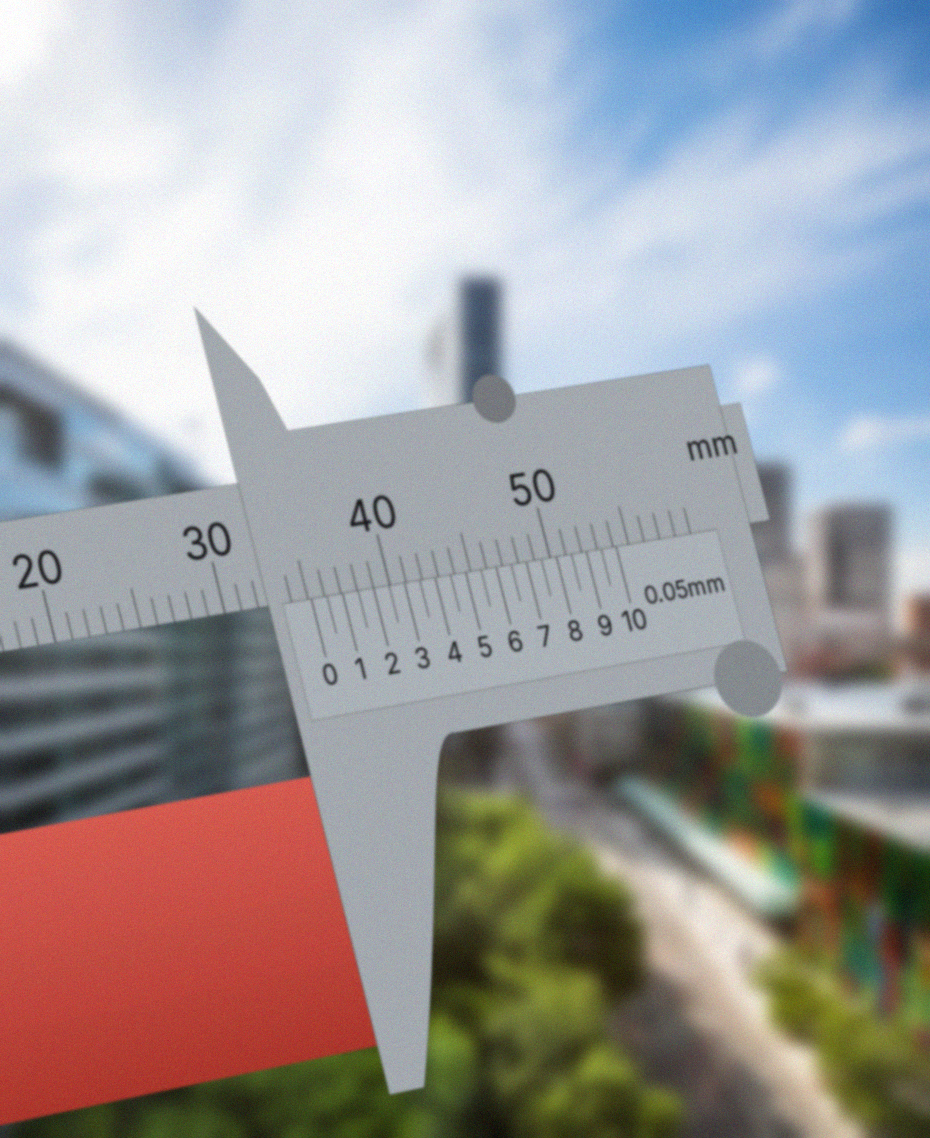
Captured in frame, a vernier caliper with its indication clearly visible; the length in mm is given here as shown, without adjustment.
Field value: 35.2 mm
